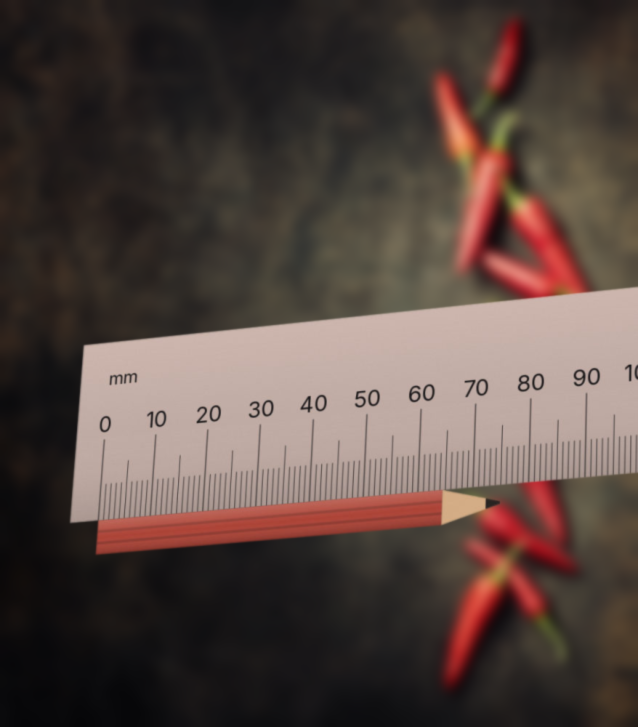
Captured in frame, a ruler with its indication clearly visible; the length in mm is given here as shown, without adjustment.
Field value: 75 mm
